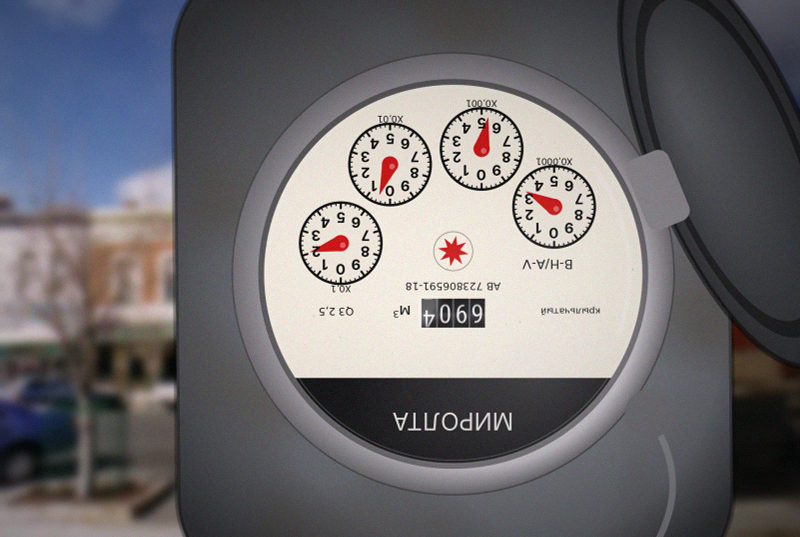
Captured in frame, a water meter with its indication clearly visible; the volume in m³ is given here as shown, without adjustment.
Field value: 6904.2053 m³
